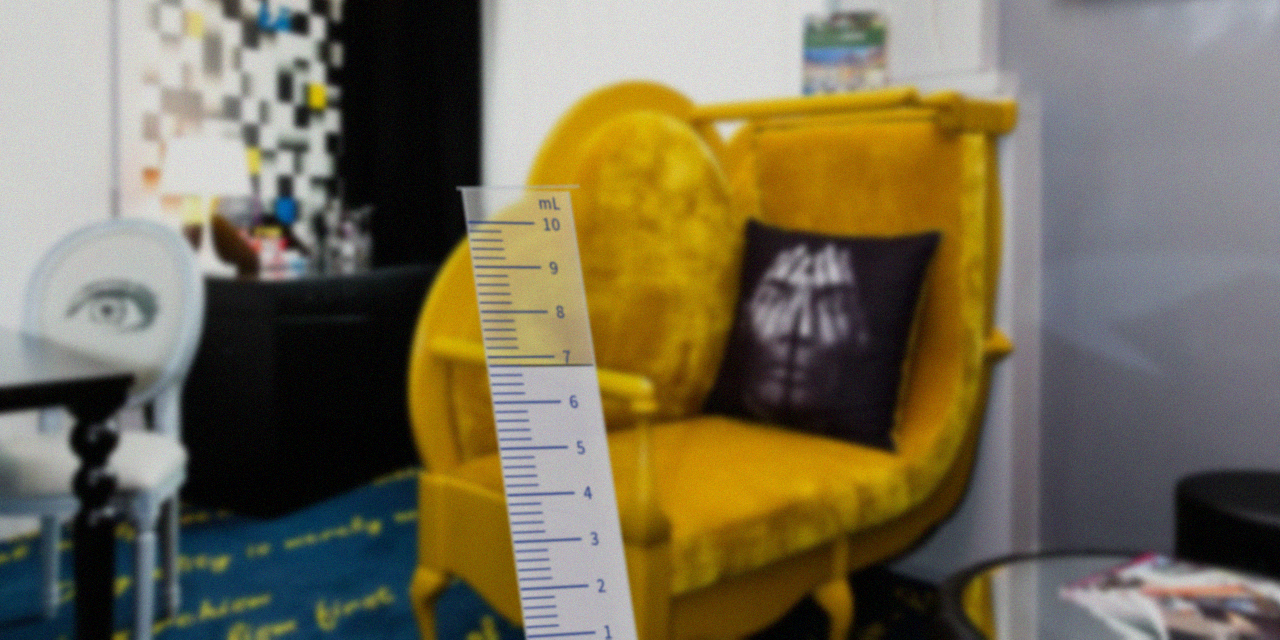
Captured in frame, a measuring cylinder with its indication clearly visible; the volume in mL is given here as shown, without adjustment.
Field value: 6.8 mL
